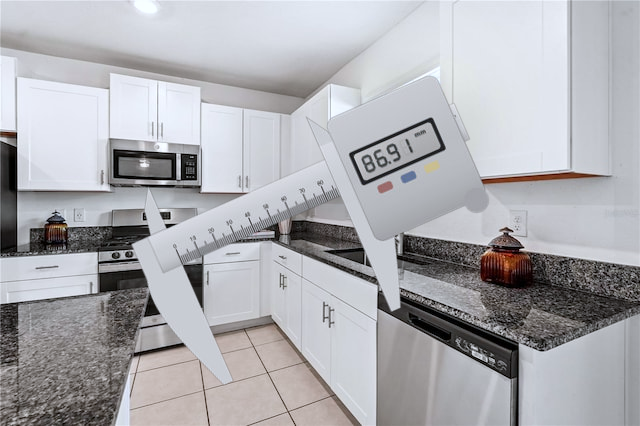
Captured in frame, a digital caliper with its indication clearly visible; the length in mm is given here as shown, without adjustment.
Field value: 86.91 mm
